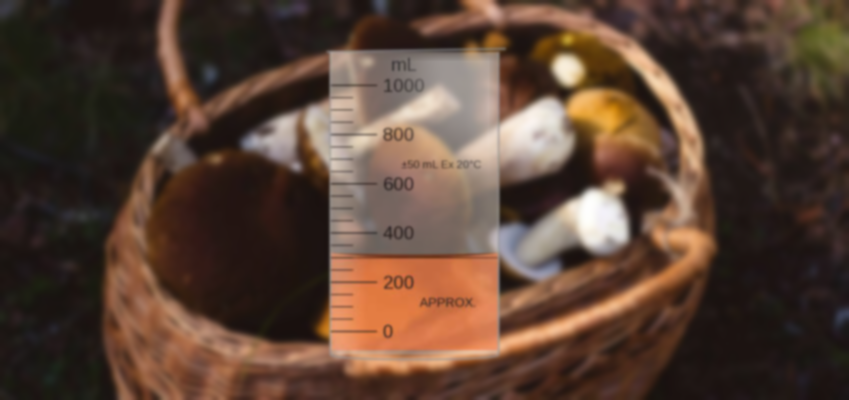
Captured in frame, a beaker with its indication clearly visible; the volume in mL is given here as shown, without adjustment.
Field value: 300 mL
